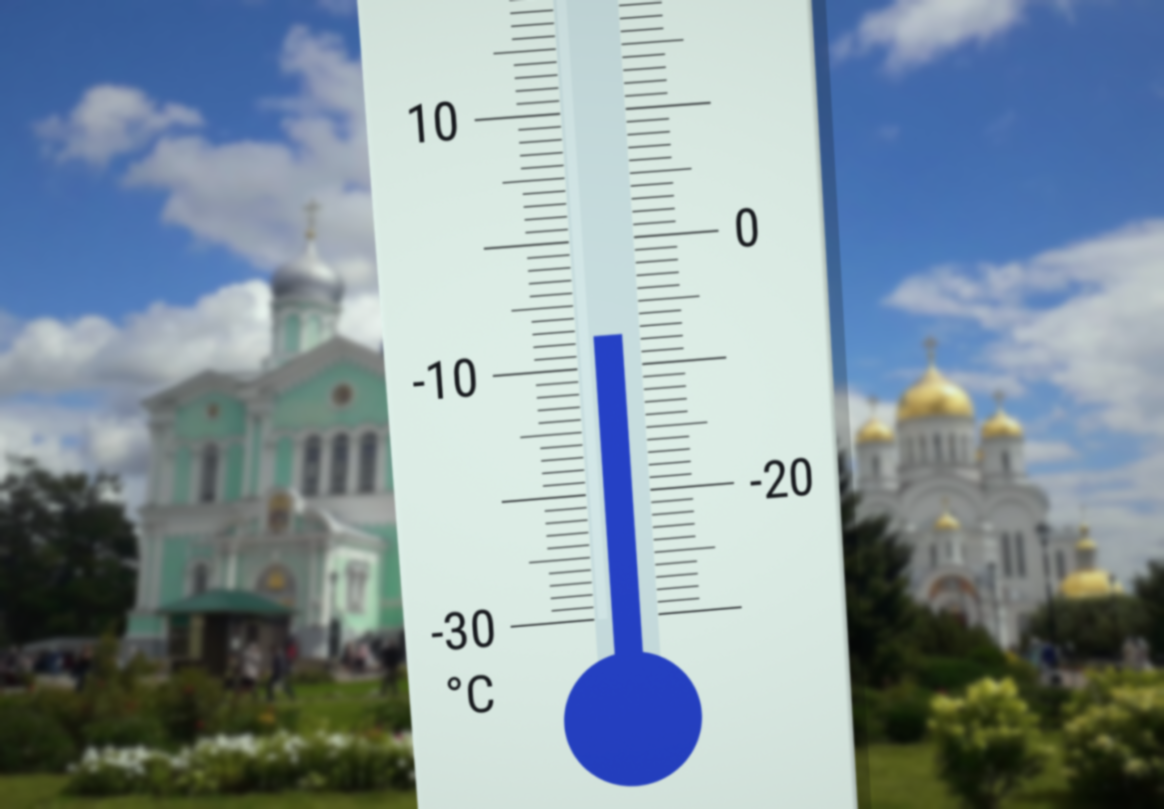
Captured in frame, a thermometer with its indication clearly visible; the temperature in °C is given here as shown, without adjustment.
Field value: -7.5 °C
